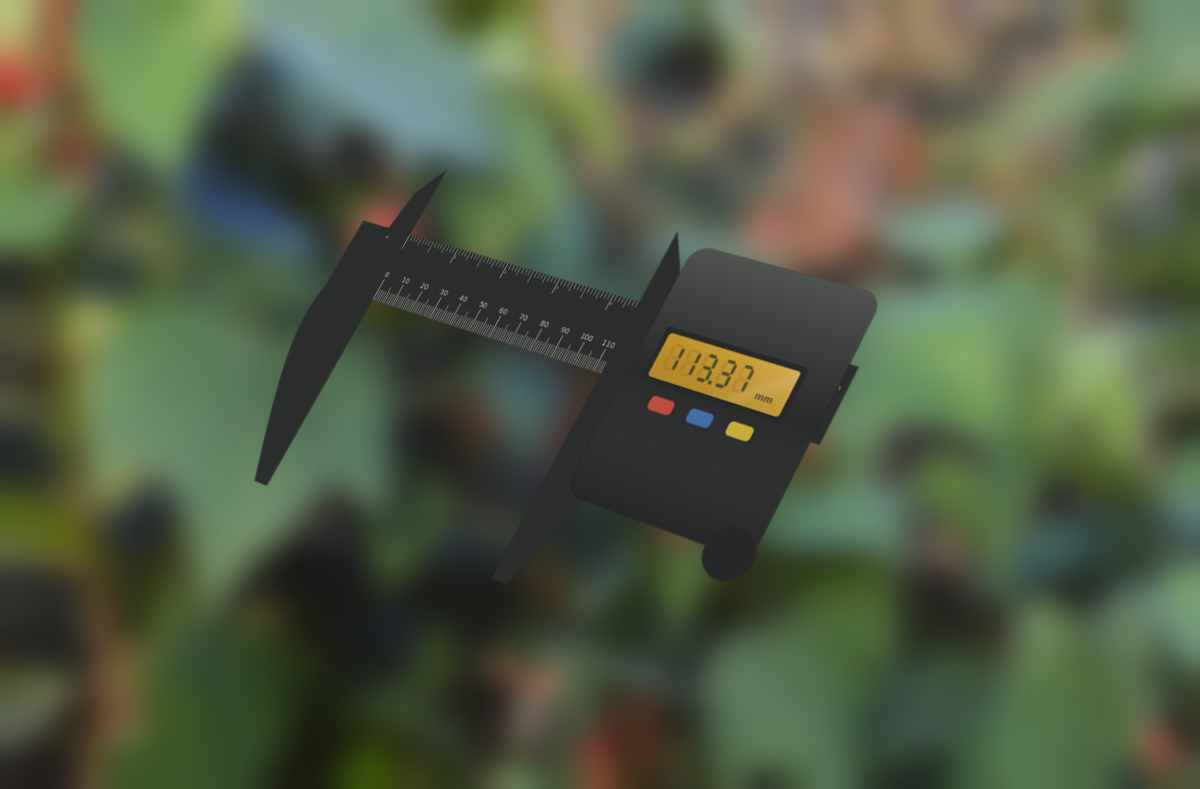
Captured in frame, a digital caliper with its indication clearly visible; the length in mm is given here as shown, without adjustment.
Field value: 113.37 mm
